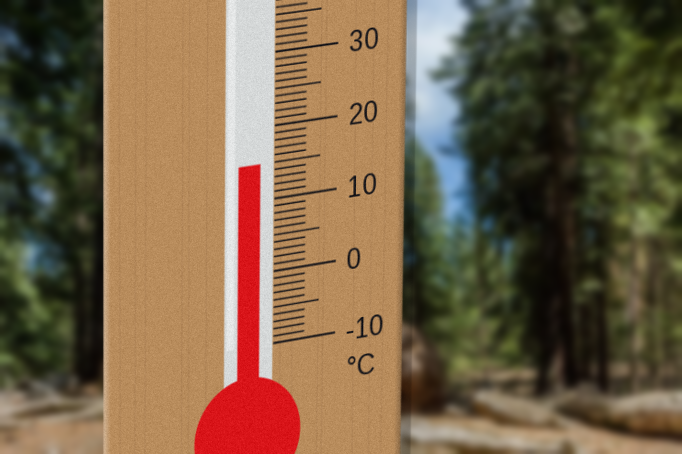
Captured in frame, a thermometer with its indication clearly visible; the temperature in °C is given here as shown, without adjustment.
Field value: 15 °C
